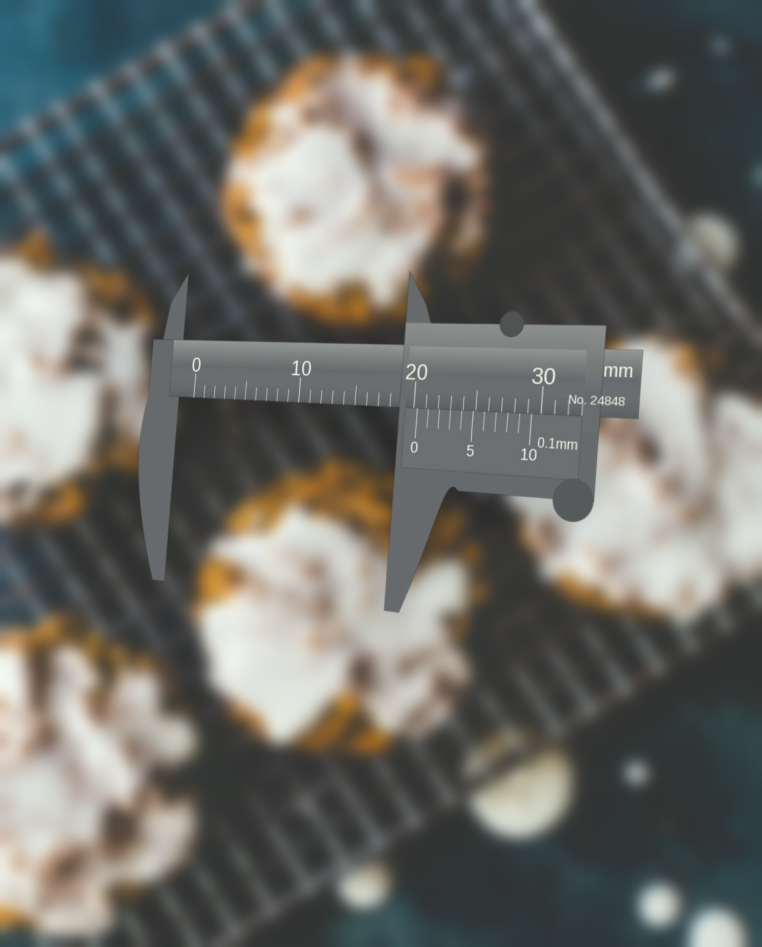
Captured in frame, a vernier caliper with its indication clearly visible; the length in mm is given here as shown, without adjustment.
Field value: 20.3 mm
